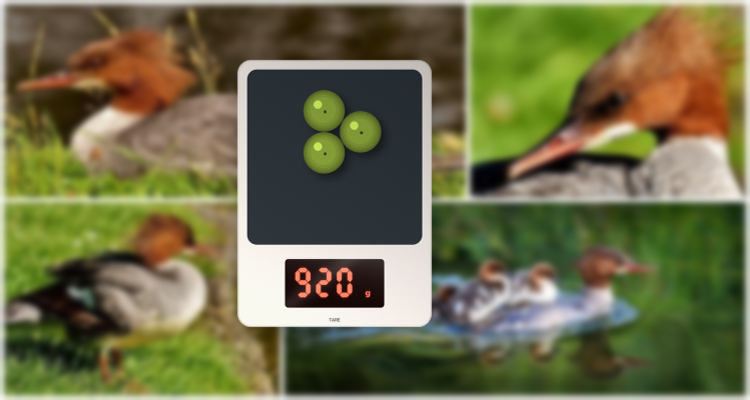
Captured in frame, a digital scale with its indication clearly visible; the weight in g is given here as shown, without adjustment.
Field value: 920 g
